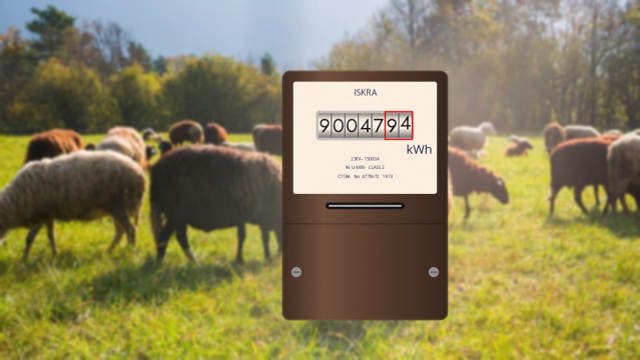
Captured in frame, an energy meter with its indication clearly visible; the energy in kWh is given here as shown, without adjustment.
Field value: 90047.94 kWh
